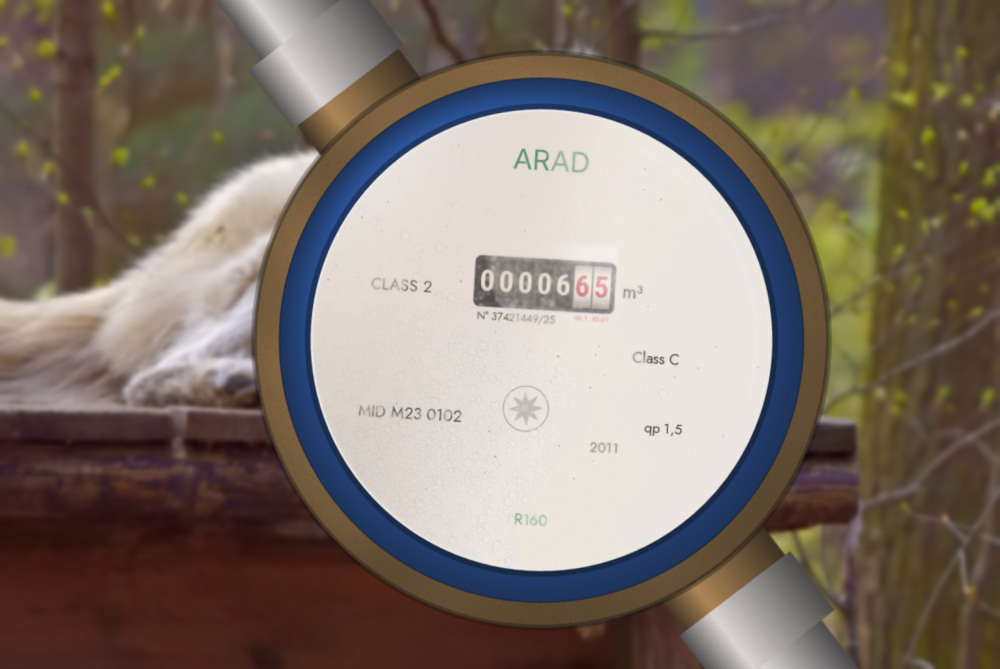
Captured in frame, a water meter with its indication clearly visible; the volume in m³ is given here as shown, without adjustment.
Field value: 6.65 m³
